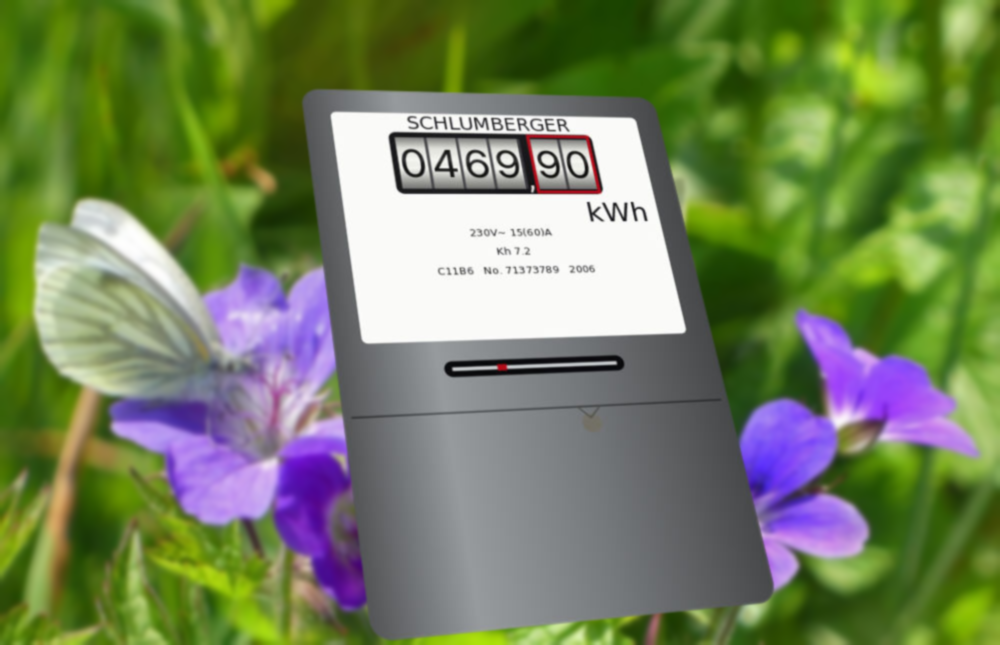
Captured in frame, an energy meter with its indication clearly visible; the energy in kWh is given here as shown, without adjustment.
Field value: 469.90 kWh
